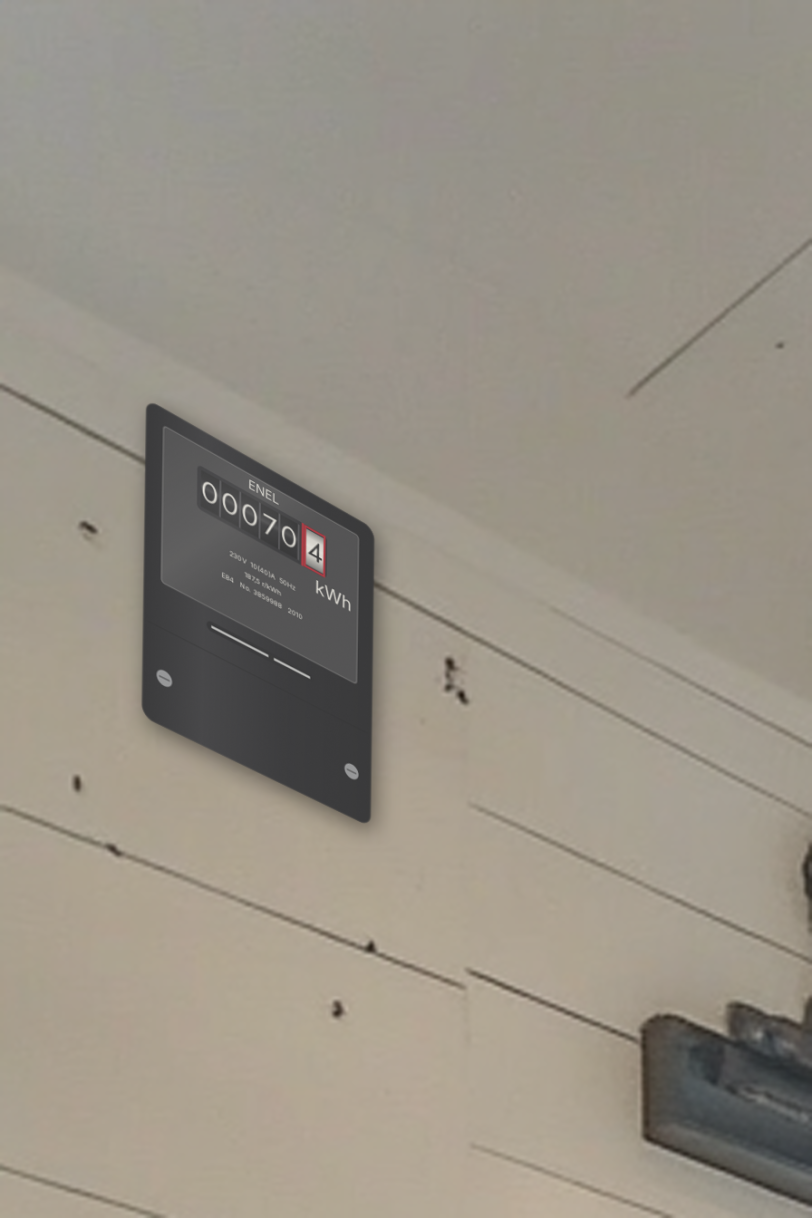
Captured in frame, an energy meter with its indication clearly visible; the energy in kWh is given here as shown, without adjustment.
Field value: 70.4 kWh
